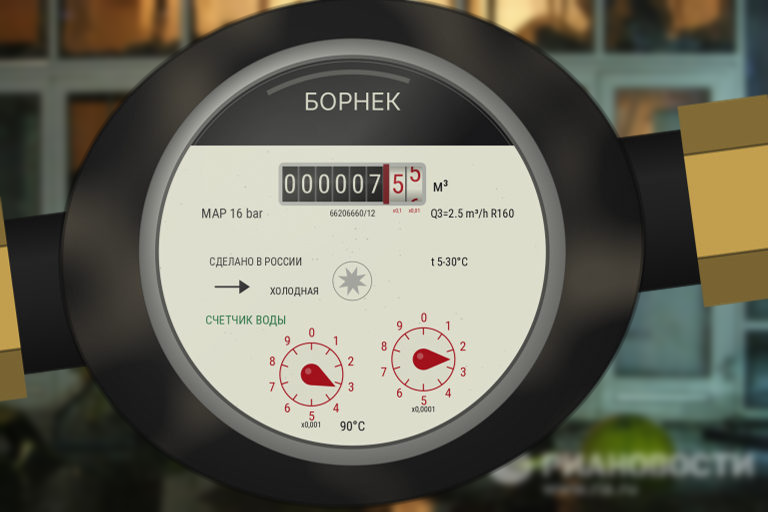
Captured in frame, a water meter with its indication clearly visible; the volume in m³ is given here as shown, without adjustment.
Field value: 7.5532 m³
